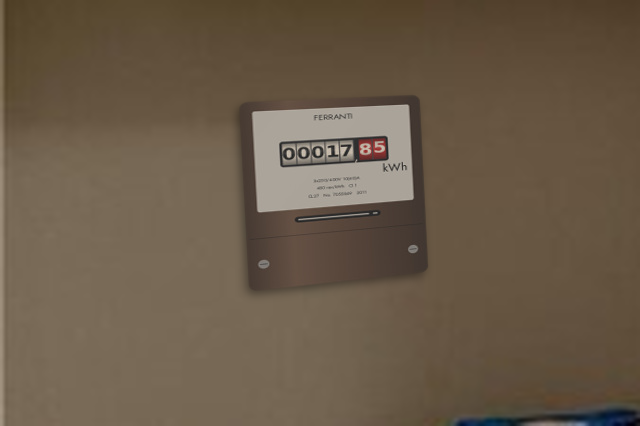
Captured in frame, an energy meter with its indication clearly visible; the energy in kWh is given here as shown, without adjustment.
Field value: 17.85 kWh
